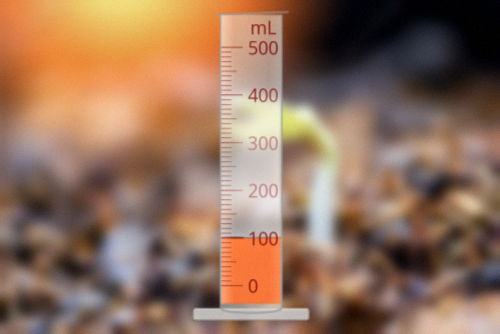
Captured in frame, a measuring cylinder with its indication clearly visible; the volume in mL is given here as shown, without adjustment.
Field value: 100 mL
